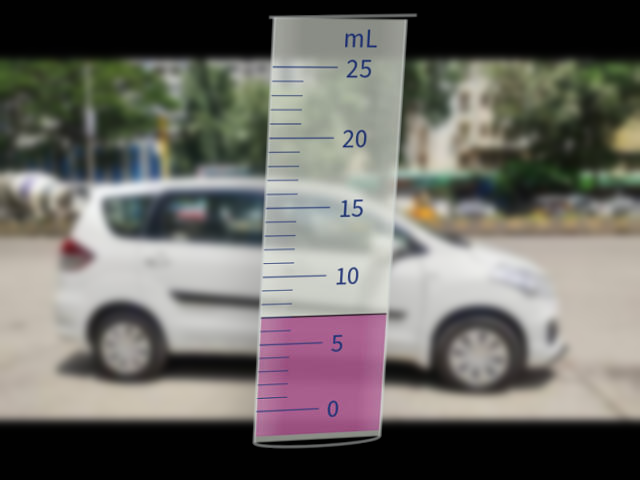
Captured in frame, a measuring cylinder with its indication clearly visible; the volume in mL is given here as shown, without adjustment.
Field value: 7 mL
